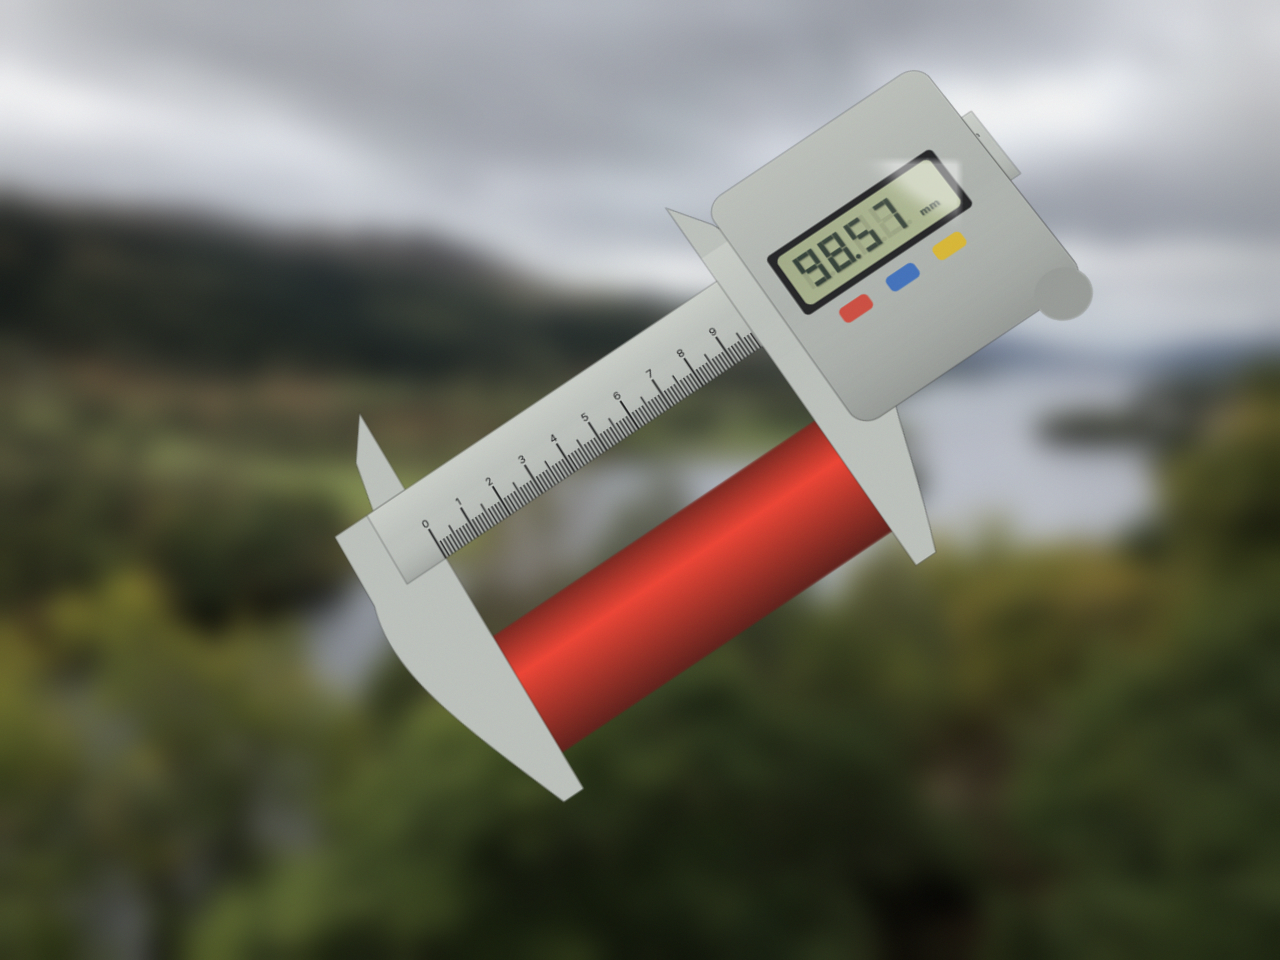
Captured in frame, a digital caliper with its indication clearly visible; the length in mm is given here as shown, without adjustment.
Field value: 98.57 mm
